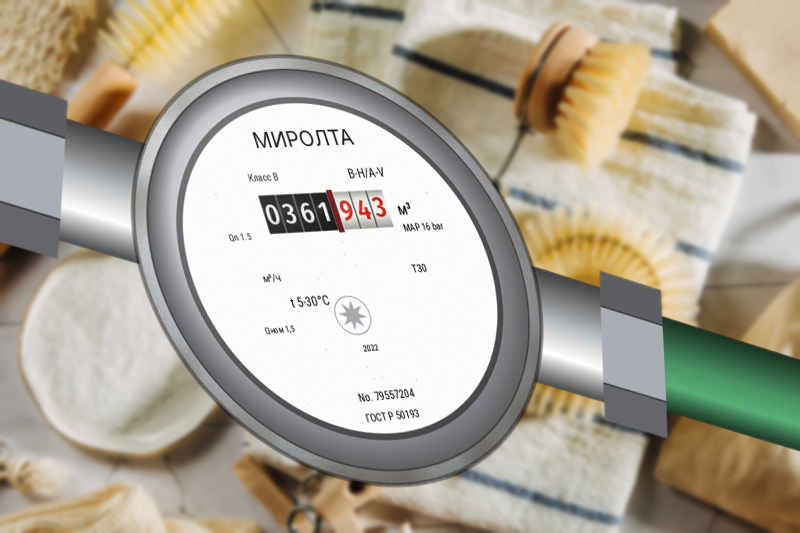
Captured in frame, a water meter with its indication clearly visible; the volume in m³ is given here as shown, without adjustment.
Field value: 361.943 m³
